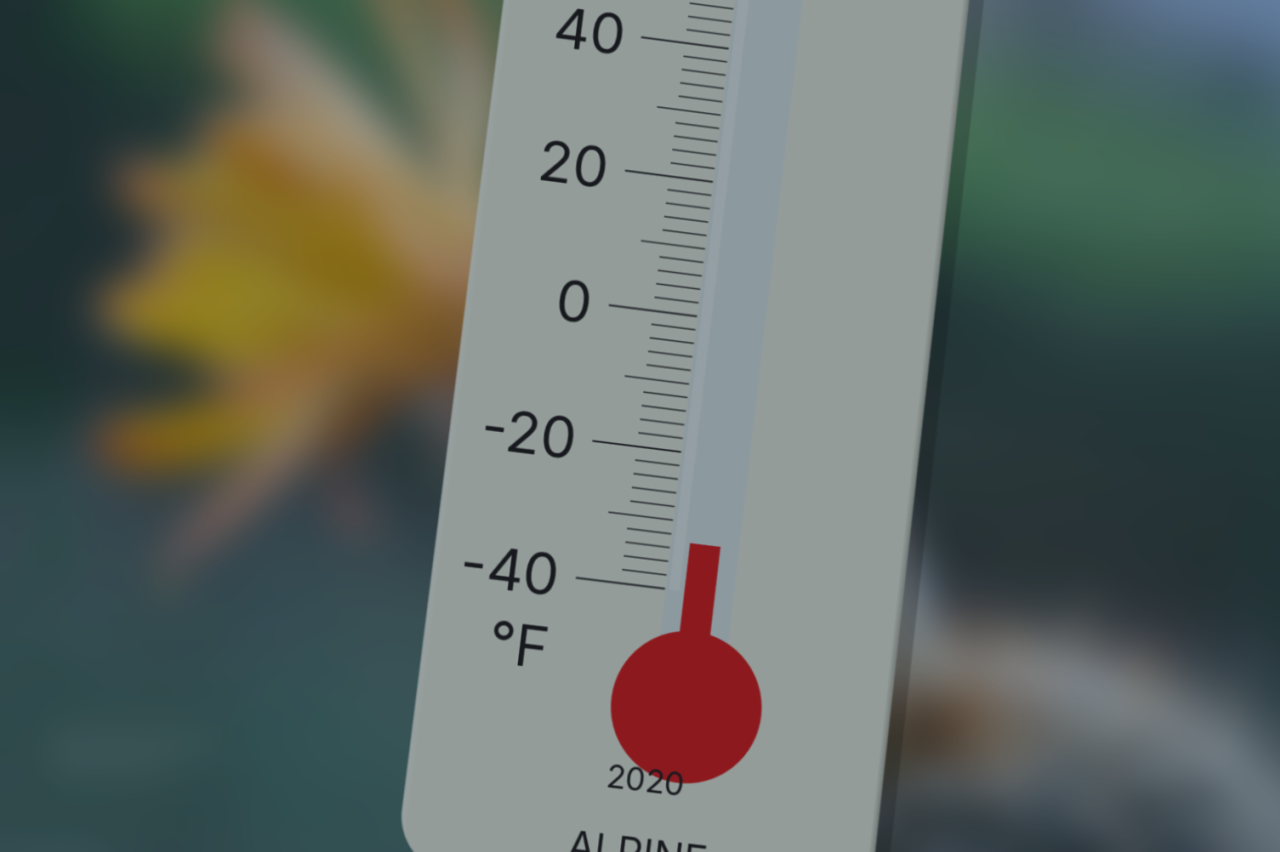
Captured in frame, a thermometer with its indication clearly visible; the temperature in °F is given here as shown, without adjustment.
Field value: -33 °F
